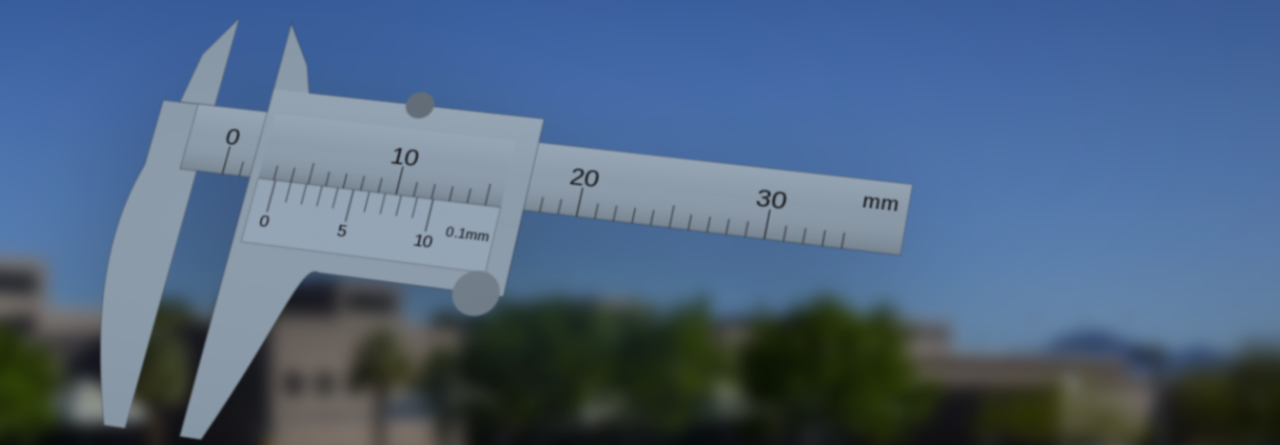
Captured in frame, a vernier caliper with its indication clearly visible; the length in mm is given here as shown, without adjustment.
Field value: 3.1 mm
